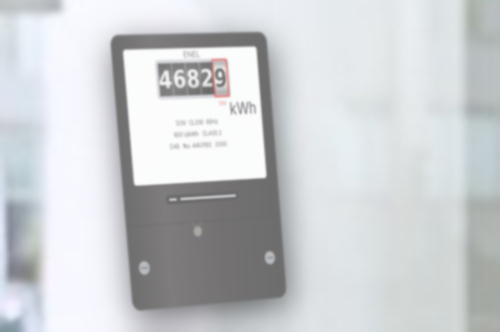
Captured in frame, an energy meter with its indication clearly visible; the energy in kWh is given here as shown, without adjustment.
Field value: 4682.9 kWh
